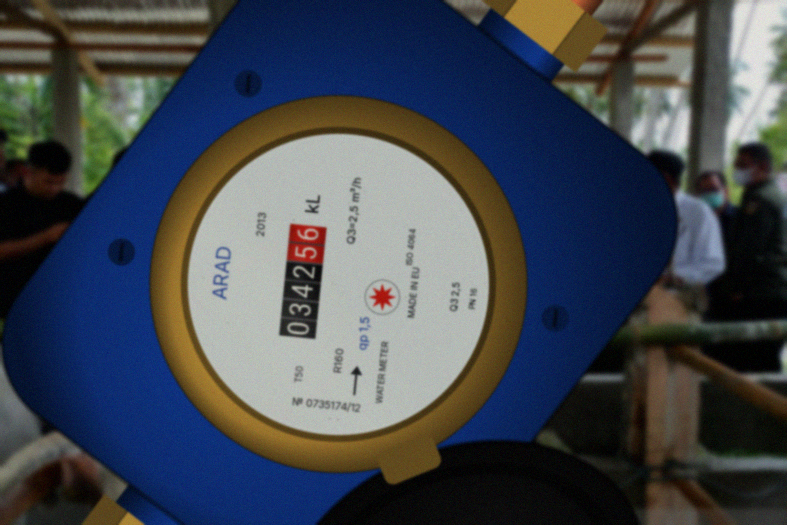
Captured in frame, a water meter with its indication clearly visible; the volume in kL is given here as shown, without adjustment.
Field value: 342.56 kL
